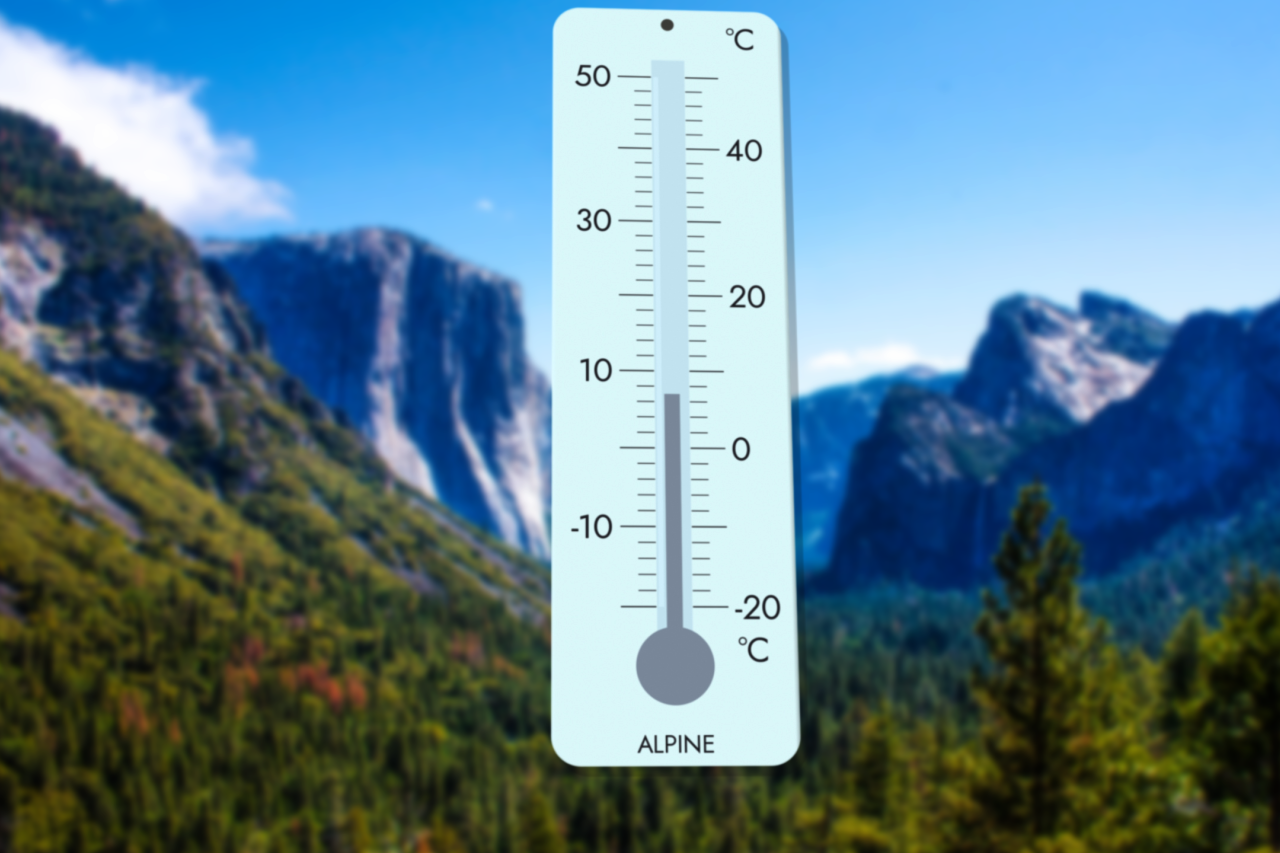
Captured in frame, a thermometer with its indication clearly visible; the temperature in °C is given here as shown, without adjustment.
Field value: 7 °C
